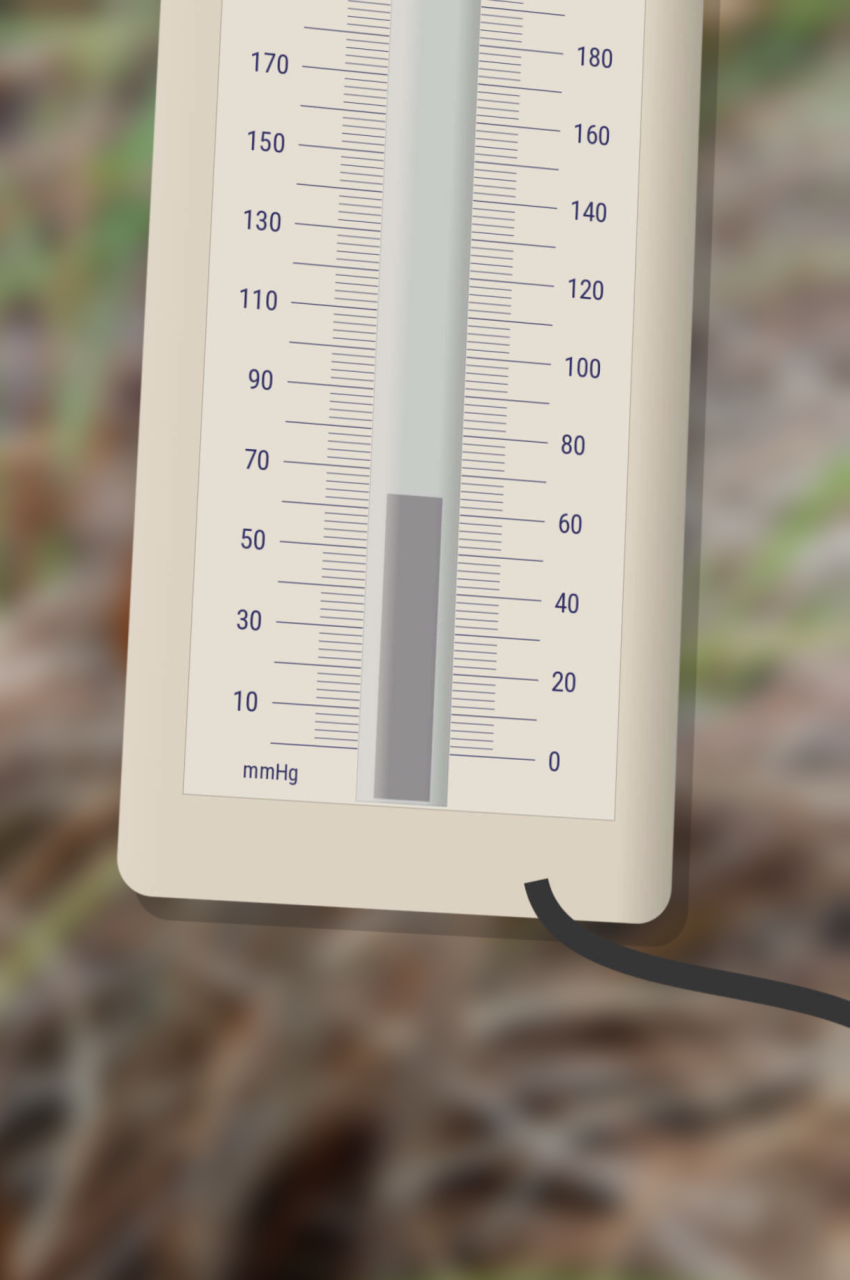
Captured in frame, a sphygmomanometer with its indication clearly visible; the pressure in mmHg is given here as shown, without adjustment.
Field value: 64 mmHg
